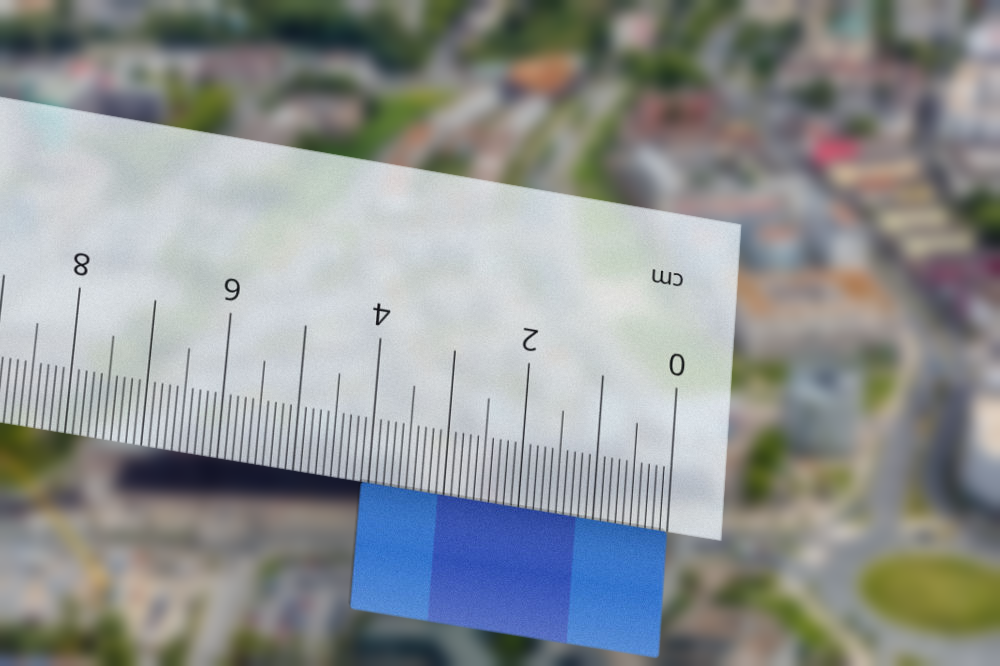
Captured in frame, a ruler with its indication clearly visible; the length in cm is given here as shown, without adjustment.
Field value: 4.1 cm
